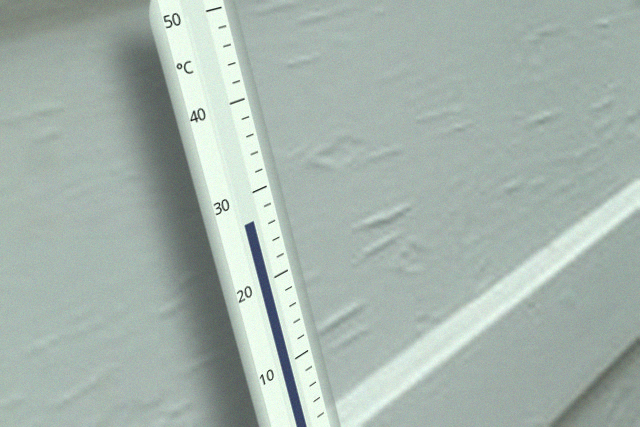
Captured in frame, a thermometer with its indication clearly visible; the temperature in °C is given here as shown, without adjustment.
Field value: 27 °C
